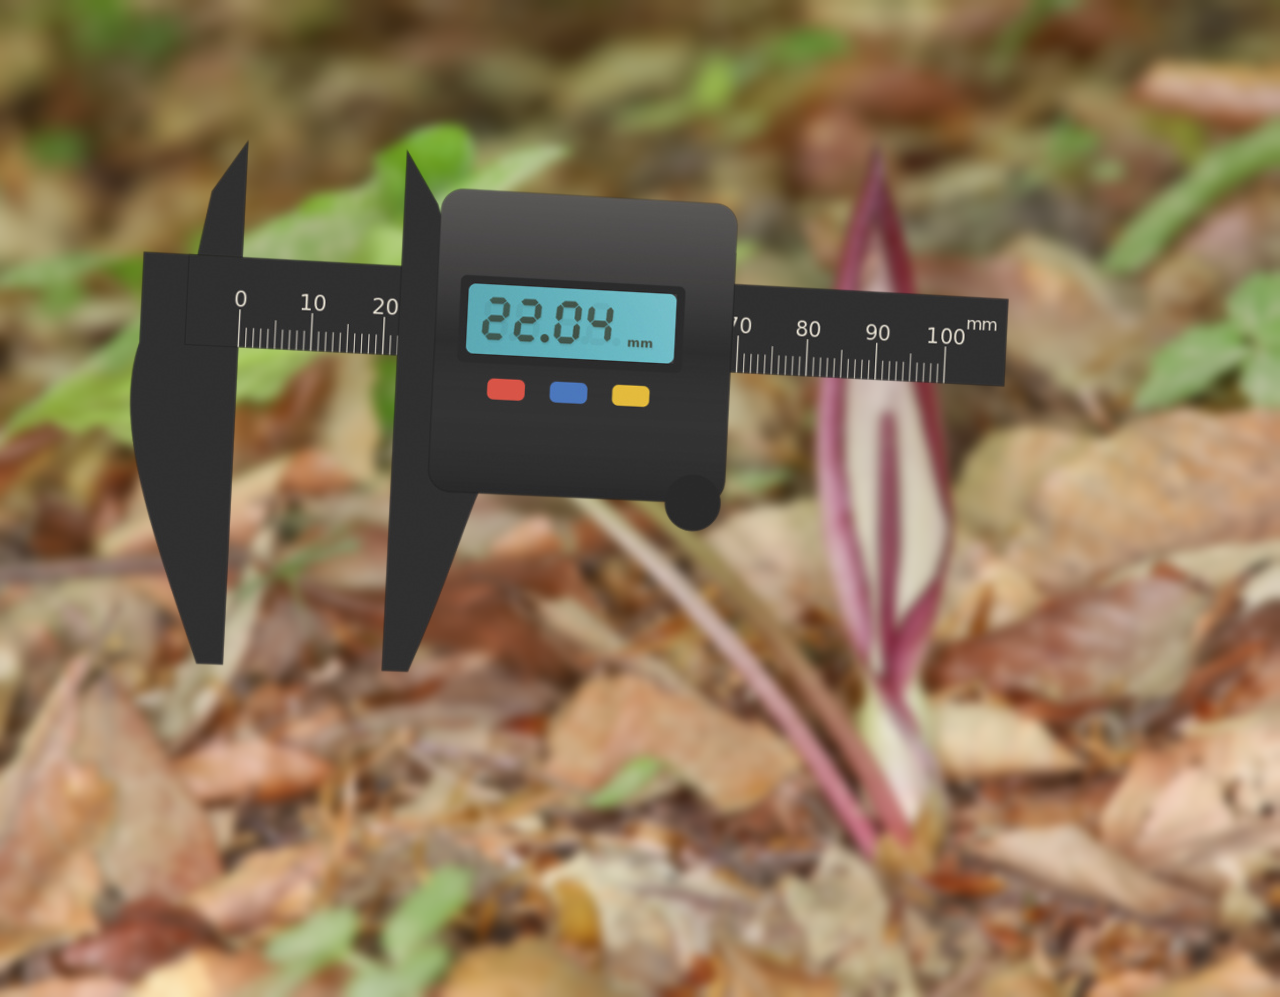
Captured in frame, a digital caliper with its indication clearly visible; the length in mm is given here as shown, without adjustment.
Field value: 22.04 mm
